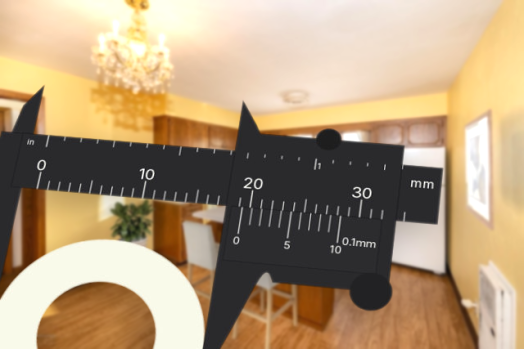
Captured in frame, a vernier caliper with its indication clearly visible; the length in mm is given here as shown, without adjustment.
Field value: 19.3 mm
